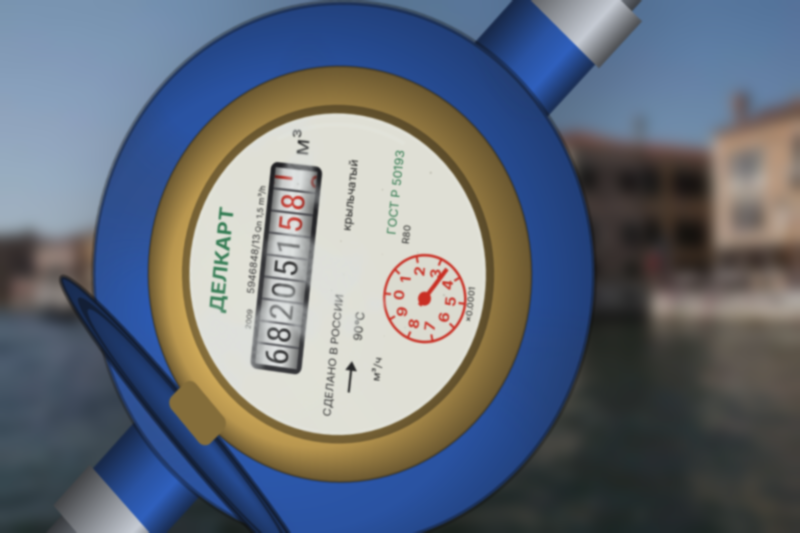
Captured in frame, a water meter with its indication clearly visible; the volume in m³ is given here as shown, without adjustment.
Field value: 682051.5813 m³
